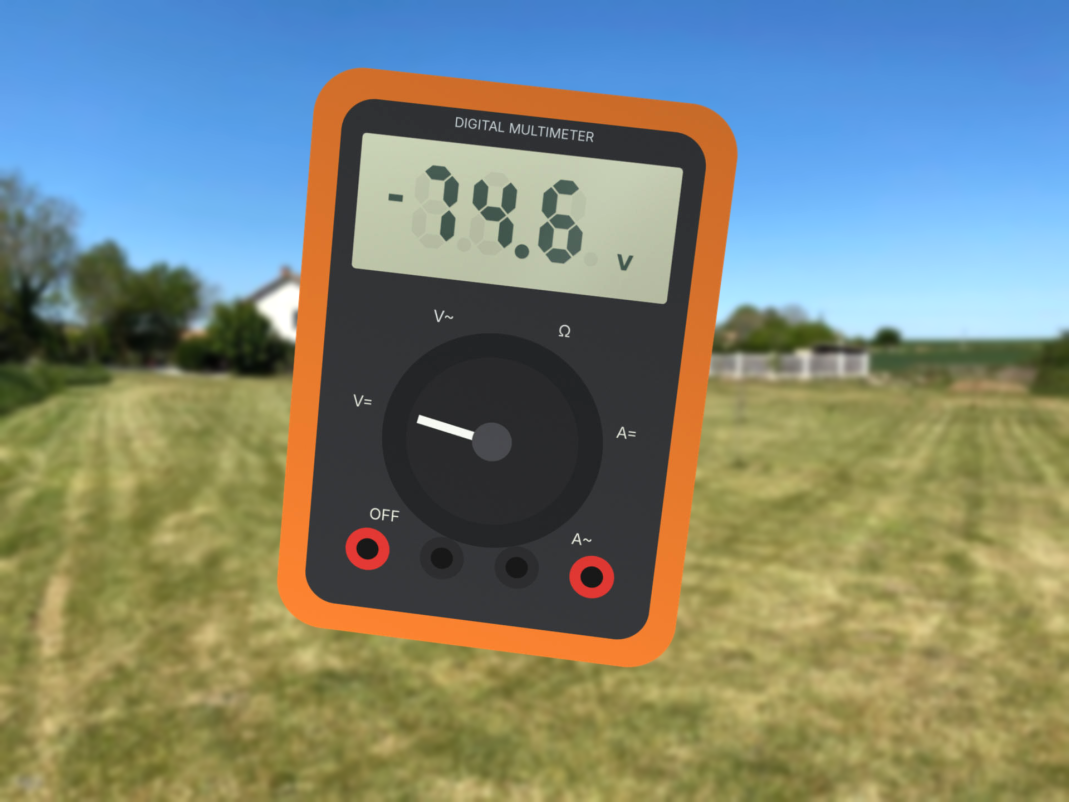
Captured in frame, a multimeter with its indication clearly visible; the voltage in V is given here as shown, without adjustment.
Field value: -74.6 V
